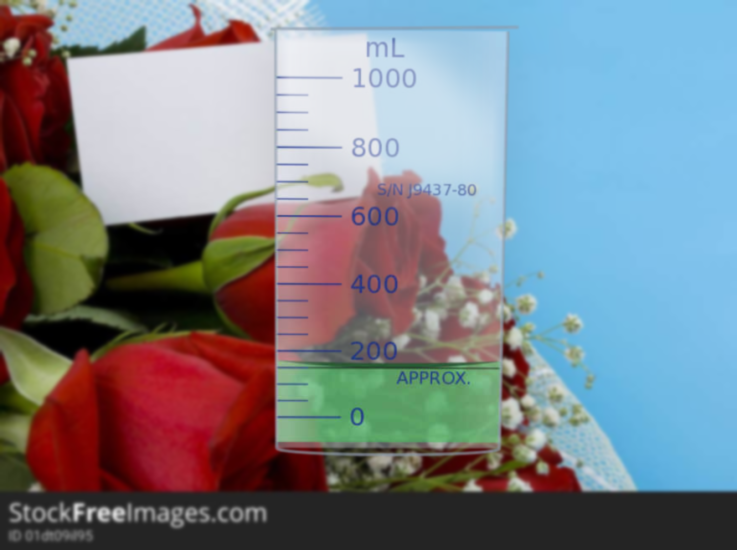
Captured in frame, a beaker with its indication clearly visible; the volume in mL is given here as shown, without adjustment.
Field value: 150 mL
